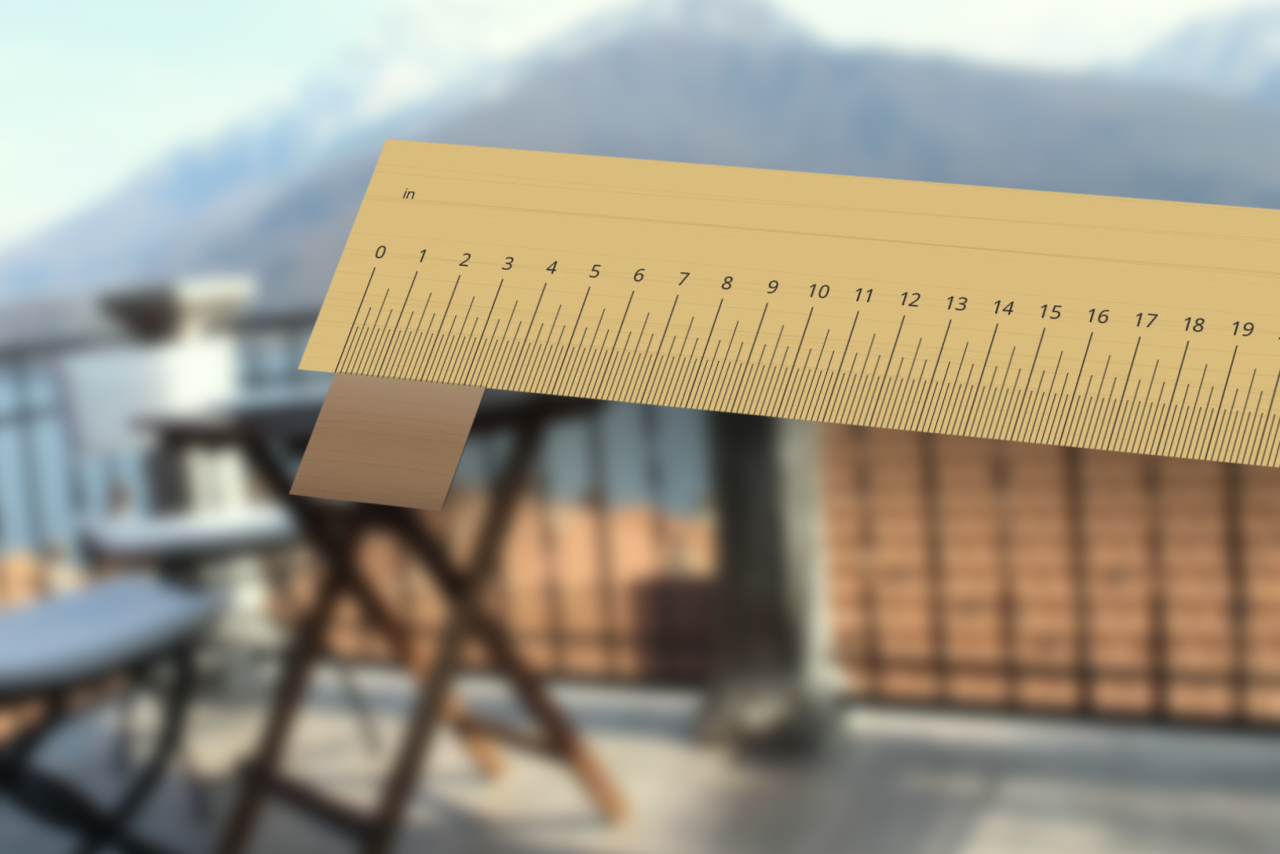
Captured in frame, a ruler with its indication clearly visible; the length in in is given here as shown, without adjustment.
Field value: 3.5 in
